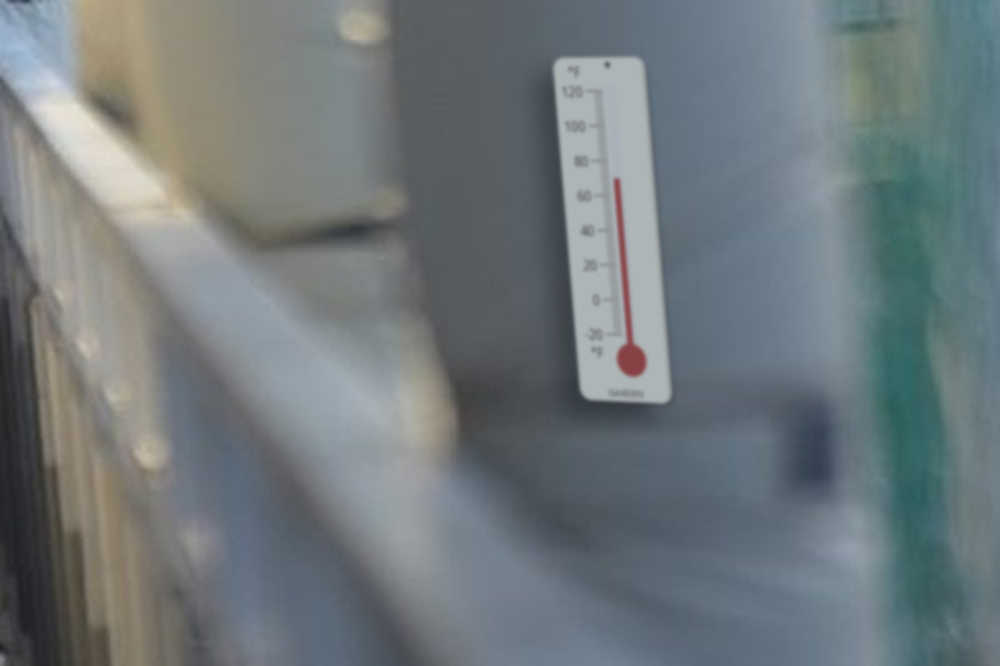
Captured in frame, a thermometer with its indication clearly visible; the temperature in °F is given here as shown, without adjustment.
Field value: 70 °F
